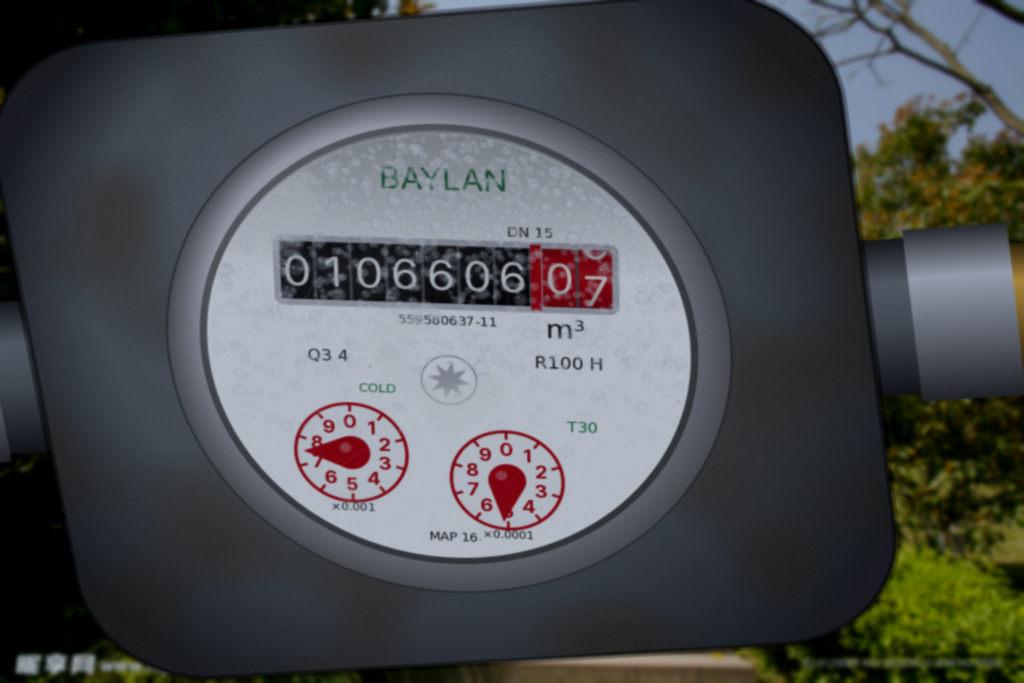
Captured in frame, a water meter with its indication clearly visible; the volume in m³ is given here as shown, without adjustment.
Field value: 106606.0675 m³
